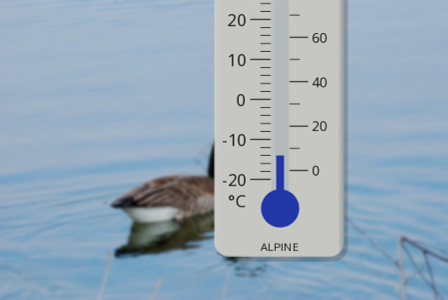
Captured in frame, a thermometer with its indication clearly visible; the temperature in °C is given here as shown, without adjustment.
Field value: -14 °C
